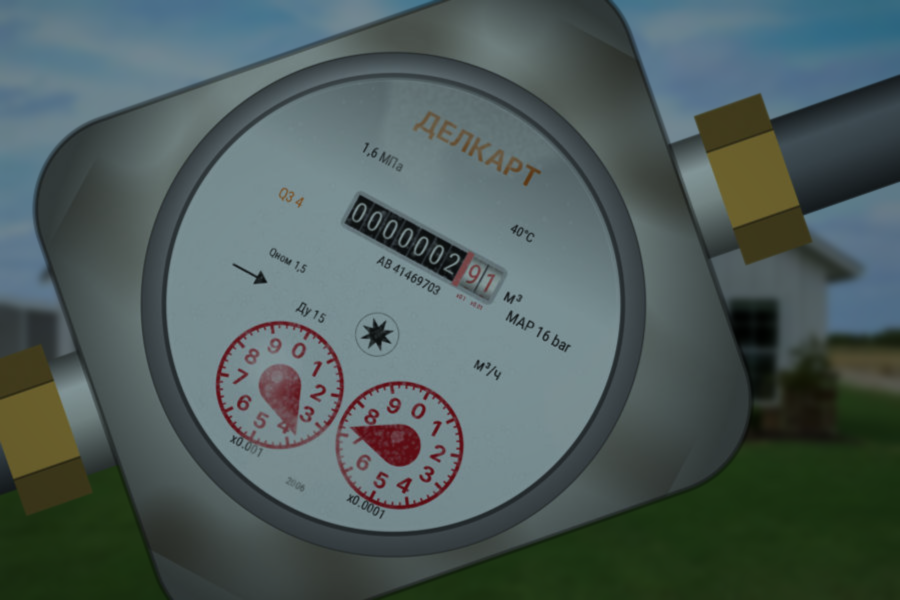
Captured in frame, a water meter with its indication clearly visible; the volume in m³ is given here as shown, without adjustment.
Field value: 2.9137 m³
